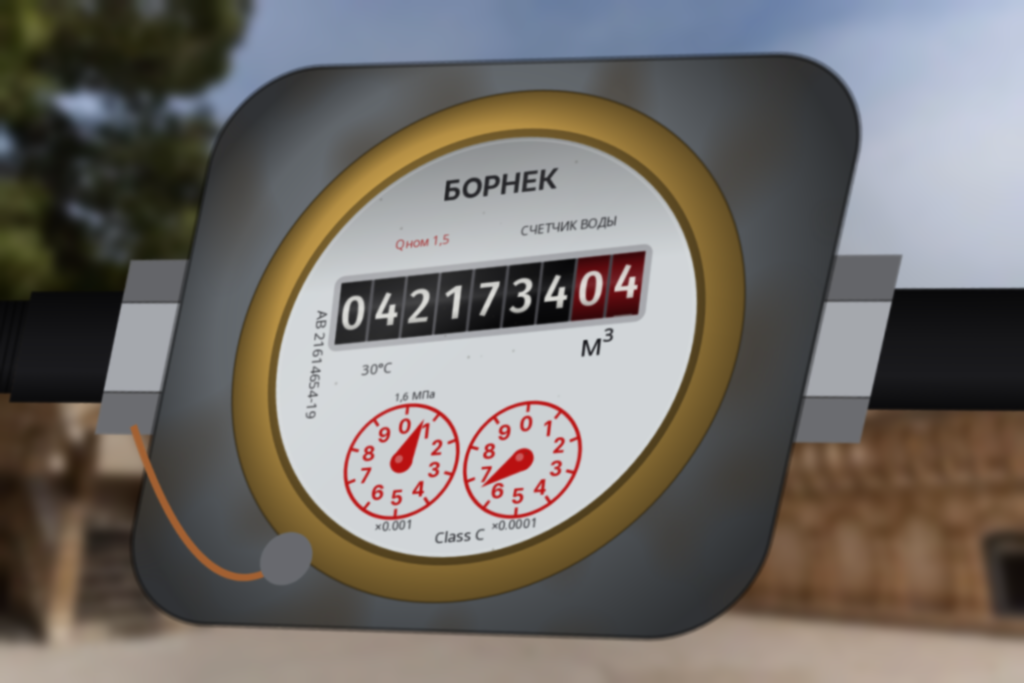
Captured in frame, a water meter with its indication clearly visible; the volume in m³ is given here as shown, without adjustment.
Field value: 421734.0406 m³
